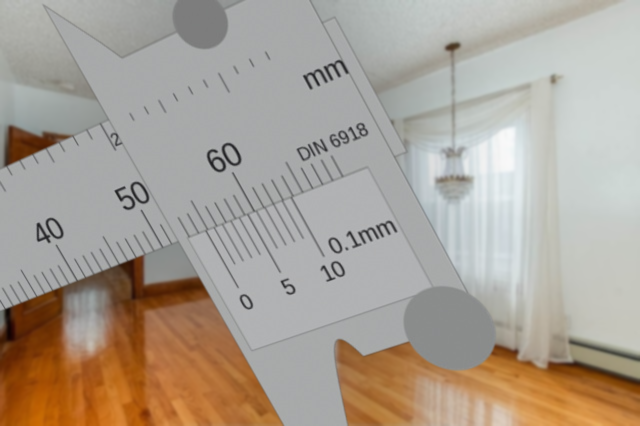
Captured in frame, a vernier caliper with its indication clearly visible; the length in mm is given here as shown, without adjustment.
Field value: 54.8 mm
